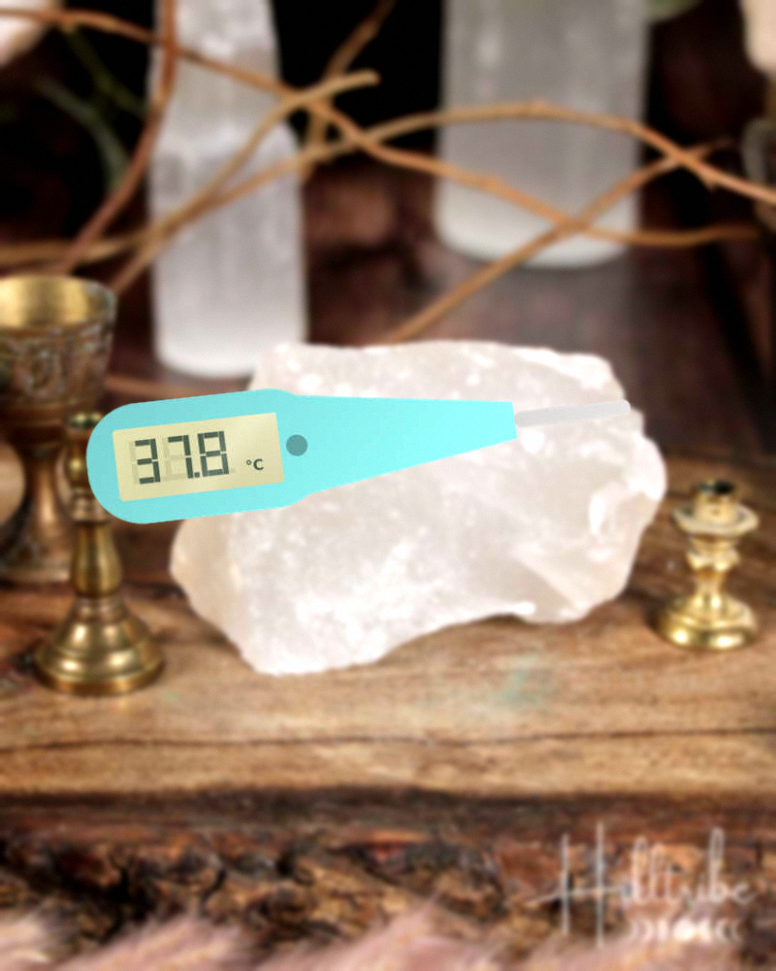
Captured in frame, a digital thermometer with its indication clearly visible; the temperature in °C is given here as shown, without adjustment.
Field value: 37.8 °C
